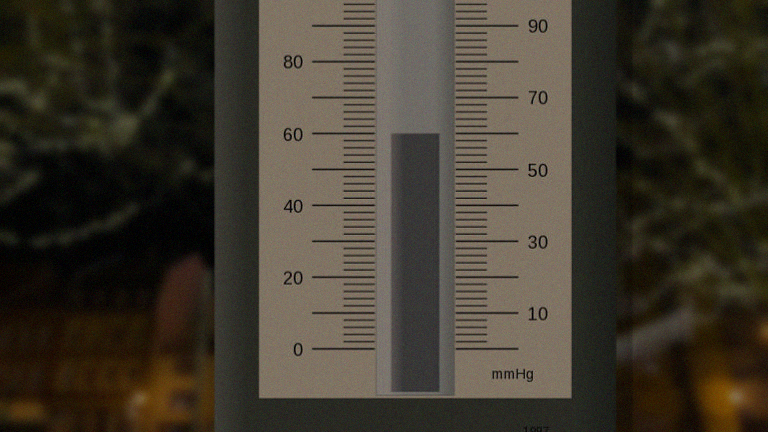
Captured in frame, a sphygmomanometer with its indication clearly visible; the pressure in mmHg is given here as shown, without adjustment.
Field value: 60 mmHg
